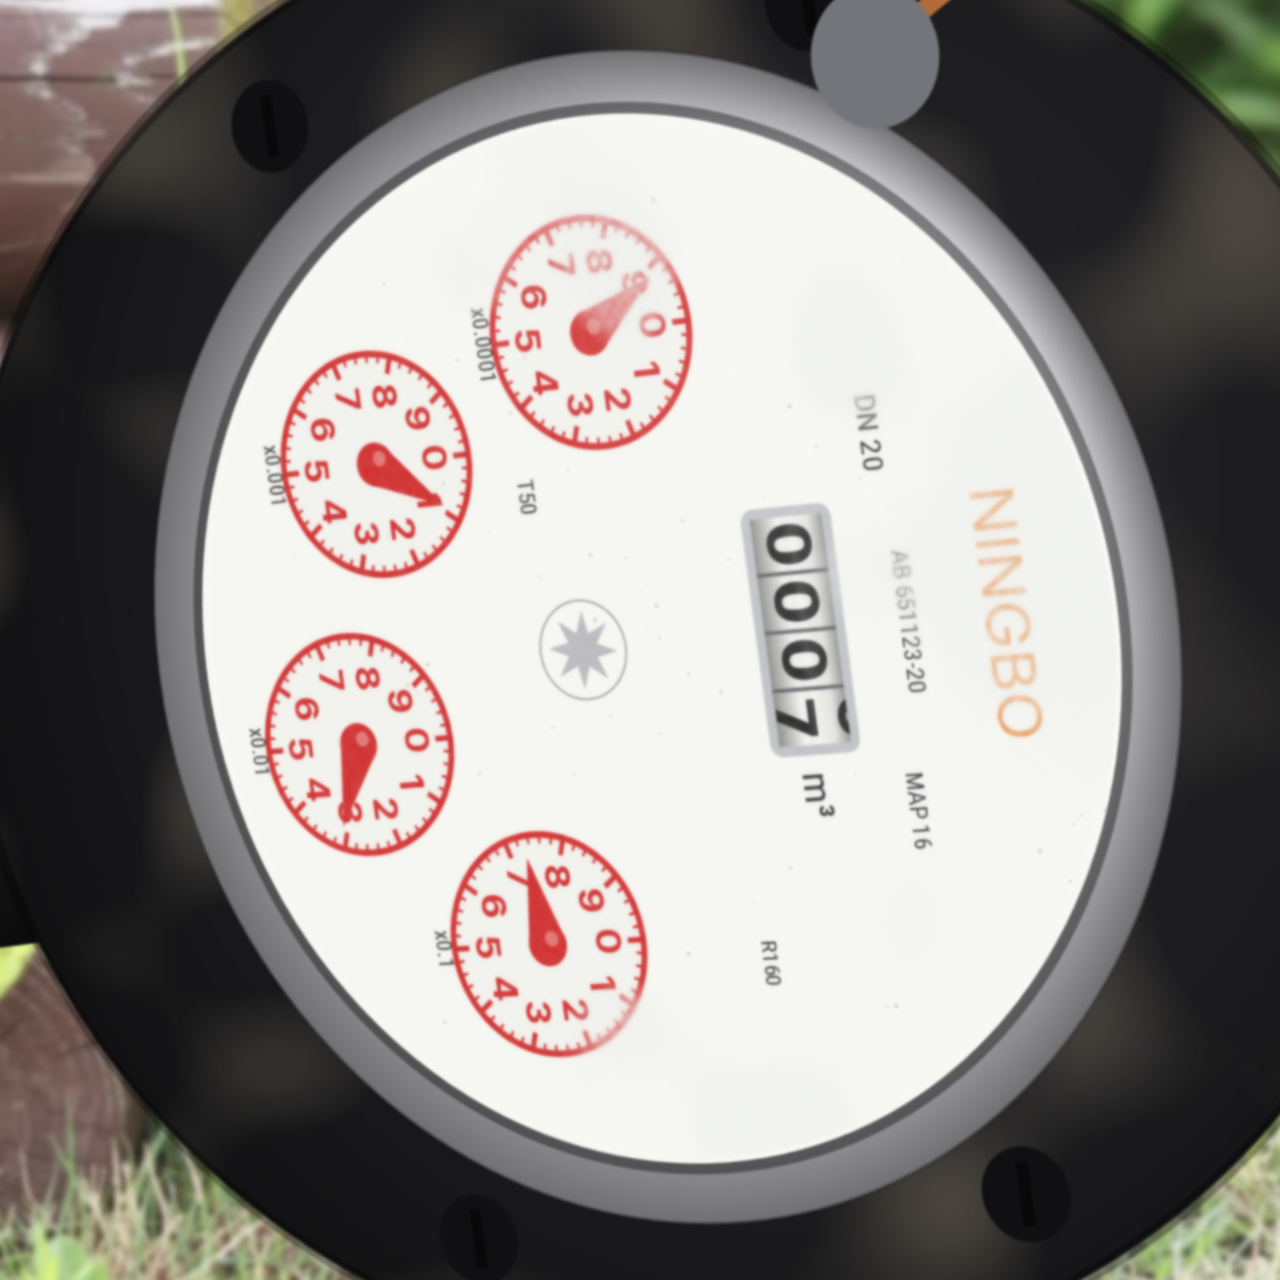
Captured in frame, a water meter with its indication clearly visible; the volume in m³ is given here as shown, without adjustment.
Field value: 6.7309 m³
